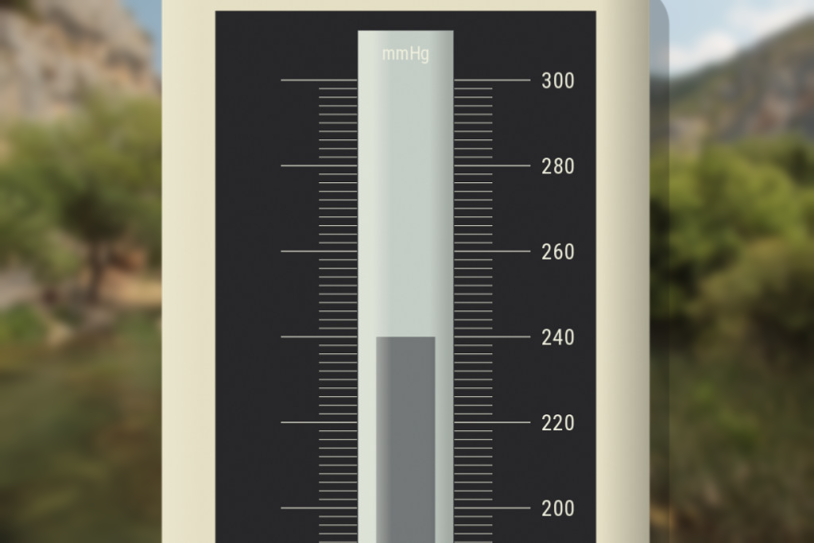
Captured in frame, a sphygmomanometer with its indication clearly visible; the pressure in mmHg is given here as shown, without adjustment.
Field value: 240 mmHg
